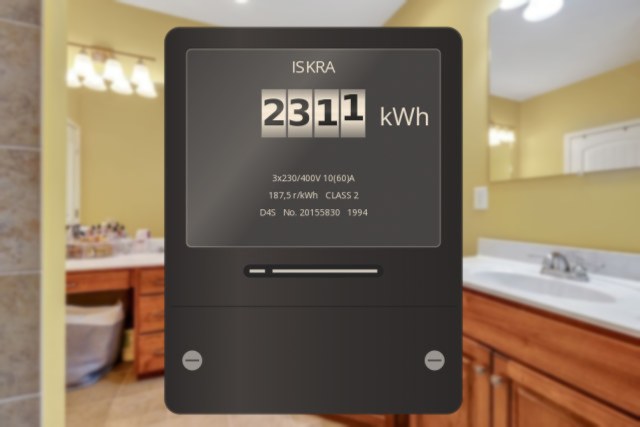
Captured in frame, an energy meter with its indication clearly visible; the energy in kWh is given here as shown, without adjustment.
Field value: 2311 kWh
